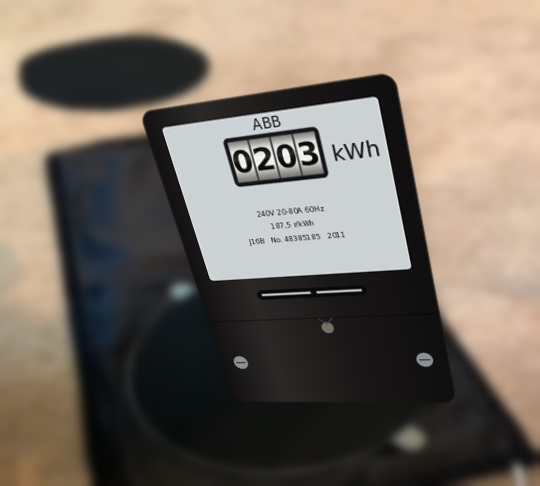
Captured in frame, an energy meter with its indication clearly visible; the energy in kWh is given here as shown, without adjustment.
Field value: 203 kWh
